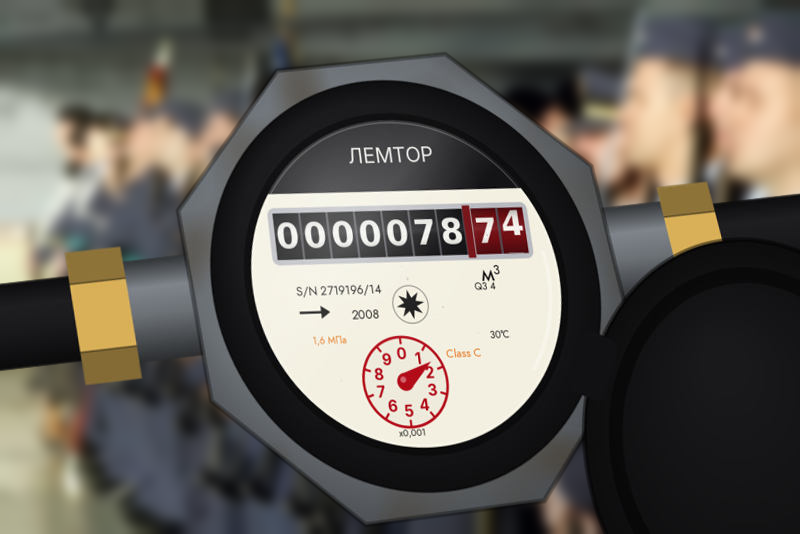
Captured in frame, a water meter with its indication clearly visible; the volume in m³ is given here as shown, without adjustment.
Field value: 78.741 m³
